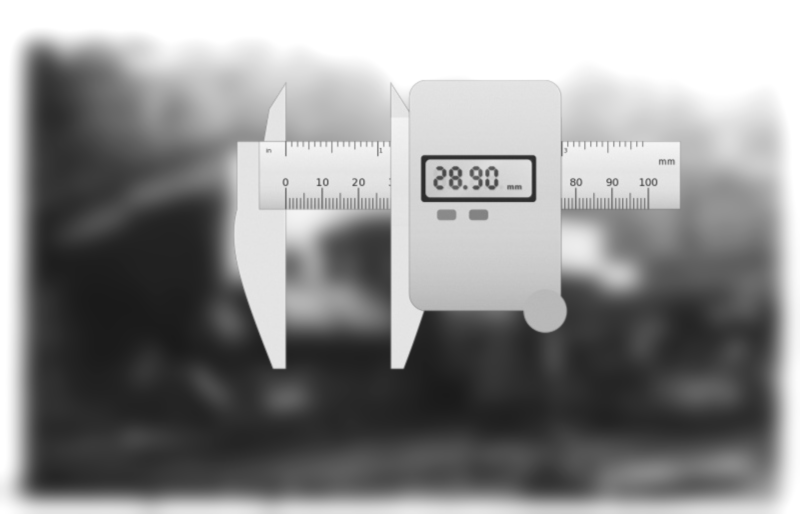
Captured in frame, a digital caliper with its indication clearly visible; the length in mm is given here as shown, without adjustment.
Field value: 28.90 mm
